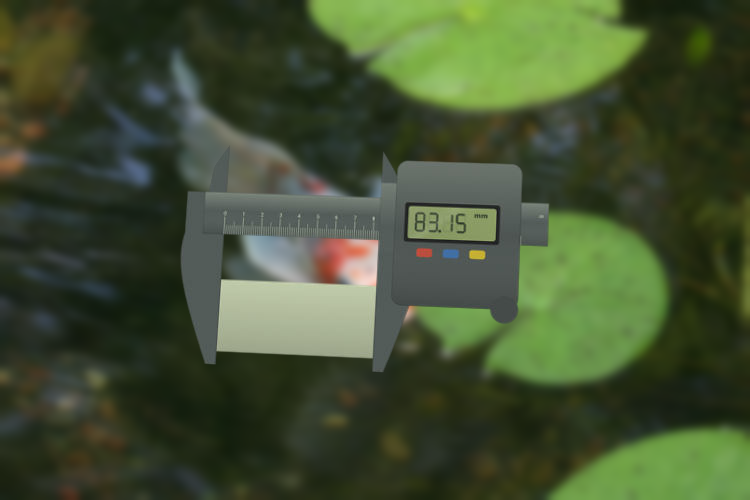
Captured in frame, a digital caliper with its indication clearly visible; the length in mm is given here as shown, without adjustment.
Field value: 83.15 mm
